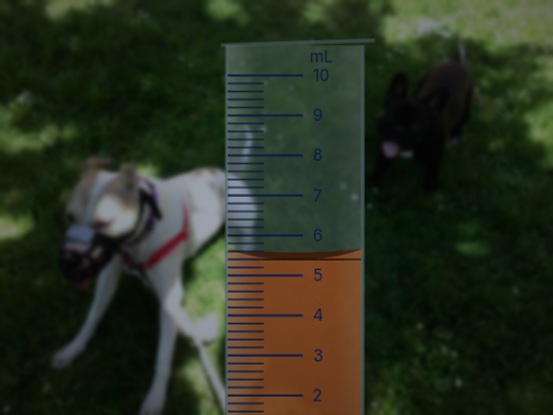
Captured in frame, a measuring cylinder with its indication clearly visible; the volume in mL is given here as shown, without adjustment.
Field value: 5.4 mL
